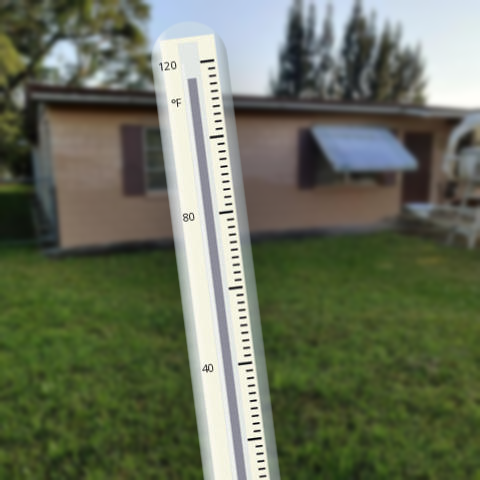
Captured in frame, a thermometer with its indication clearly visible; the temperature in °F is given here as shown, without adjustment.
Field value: 116 °F
